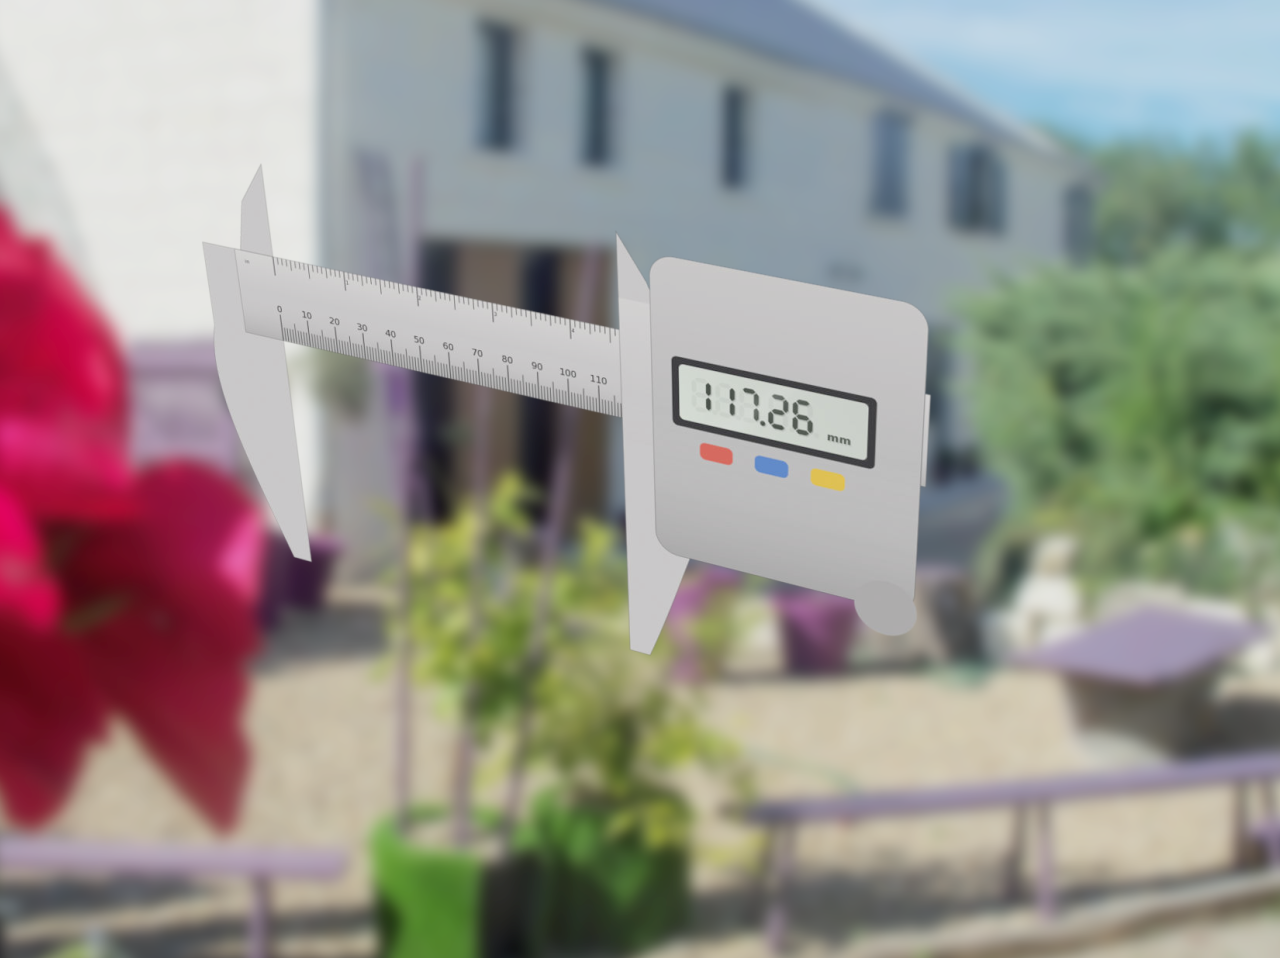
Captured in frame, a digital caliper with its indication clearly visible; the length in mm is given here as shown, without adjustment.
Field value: 117.26 mm
